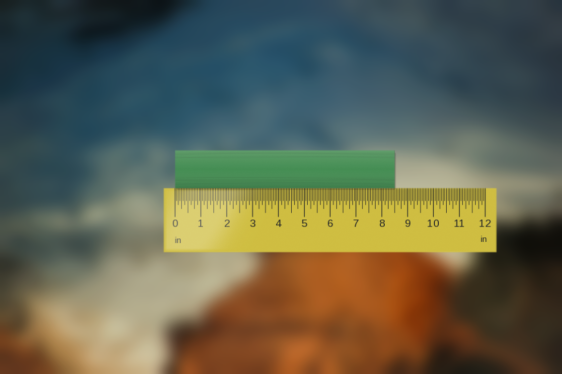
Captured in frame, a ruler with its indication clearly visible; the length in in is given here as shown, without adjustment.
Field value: 8.5 in
